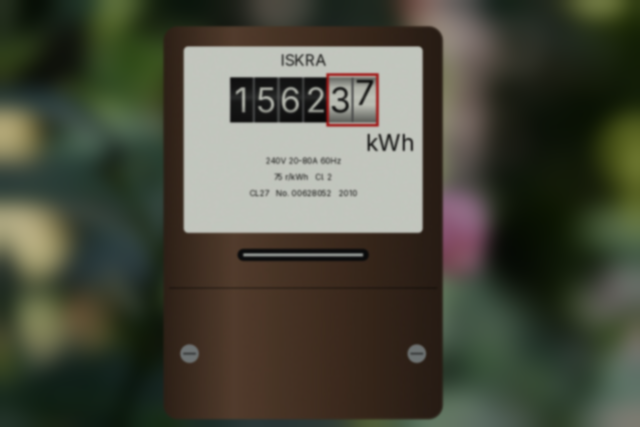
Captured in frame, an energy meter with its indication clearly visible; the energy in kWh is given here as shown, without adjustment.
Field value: 1562.37 kWh
